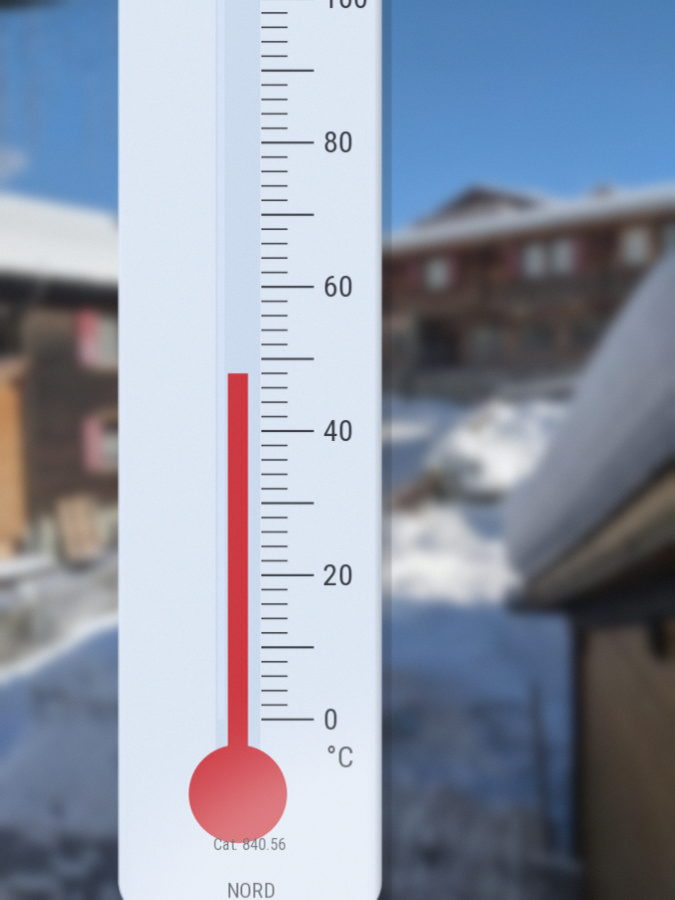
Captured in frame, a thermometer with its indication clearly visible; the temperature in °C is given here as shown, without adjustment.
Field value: 48 °C
